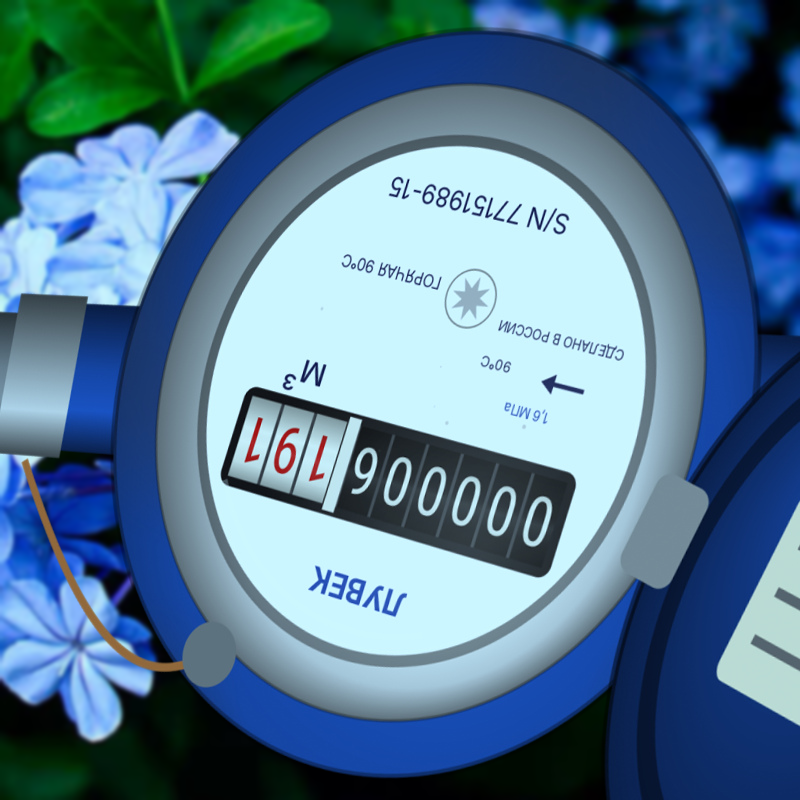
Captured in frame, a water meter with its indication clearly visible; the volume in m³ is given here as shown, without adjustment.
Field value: 6.191 m³
